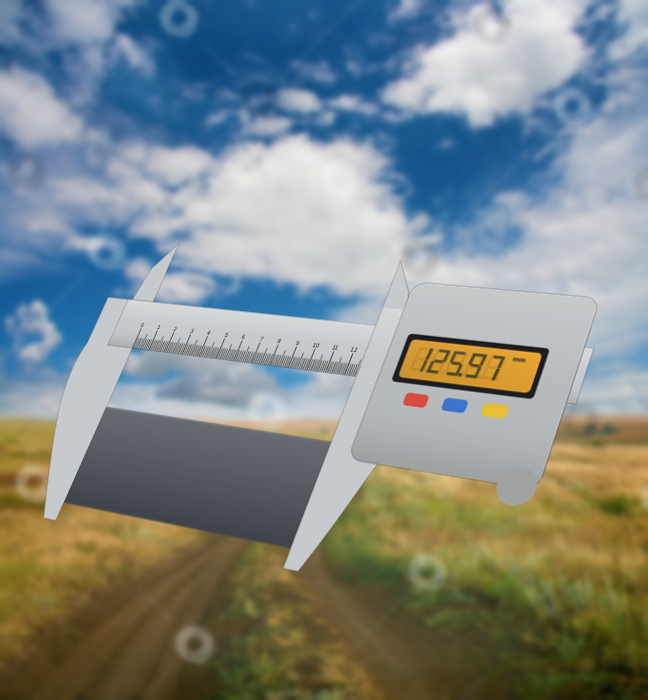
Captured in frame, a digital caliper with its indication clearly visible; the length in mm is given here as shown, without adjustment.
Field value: 125.97 mm
